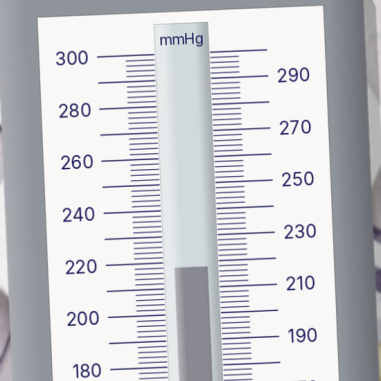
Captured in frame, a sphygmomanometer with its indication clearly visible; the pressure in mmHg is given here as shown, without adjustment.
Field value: 218 mmHg
